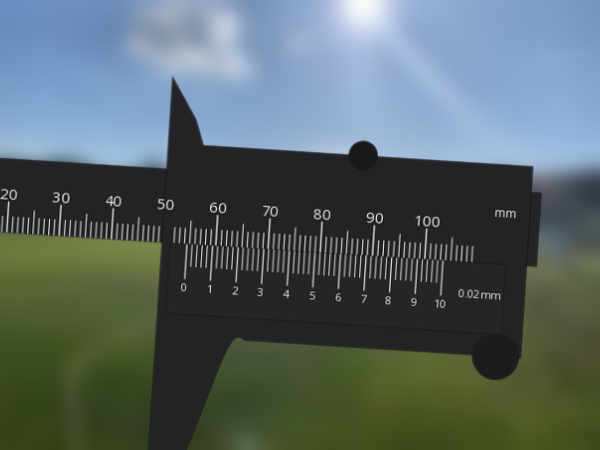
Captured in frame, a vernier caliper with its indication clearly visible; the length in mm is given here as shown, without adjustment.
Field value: 54.5 mm
